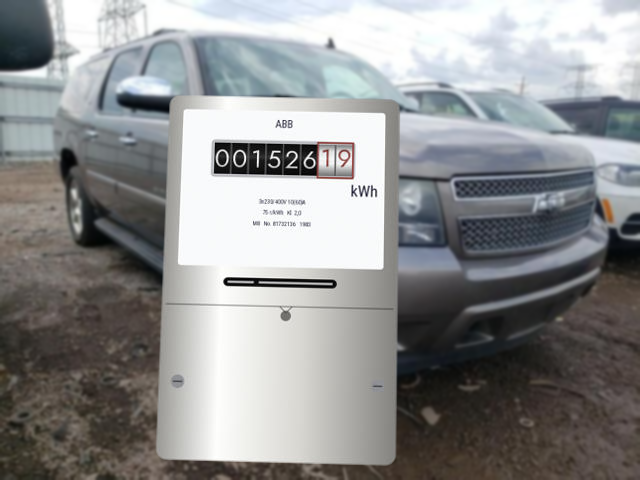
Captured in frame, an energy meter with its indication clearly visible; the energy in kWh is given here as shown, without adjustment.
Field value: 1526.19 kWh
